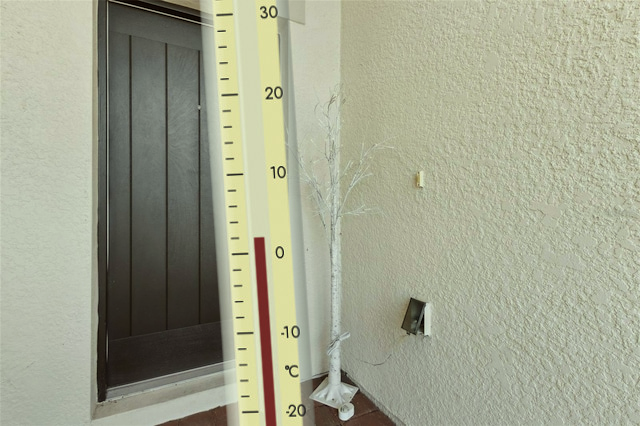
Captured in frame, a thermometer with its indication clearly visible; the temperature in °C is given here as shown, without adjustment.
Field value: 2 °C
